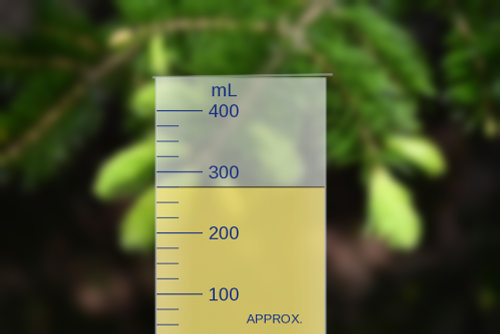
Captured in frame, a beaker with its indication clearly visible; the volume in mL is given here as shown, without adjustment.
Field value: 275 mL
